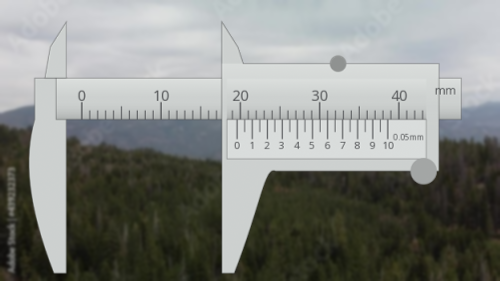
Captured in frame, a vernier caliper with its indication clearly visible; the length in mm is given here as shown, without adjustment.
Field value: 19.6 mm
